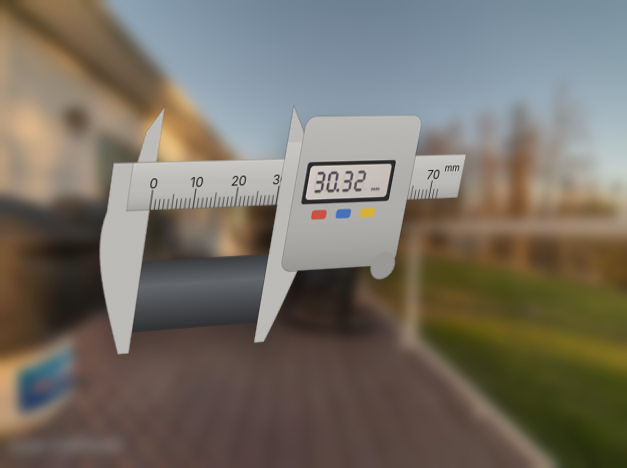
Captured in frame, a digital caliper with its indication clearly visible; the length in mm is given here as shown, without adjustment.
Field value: 30.32 mm
